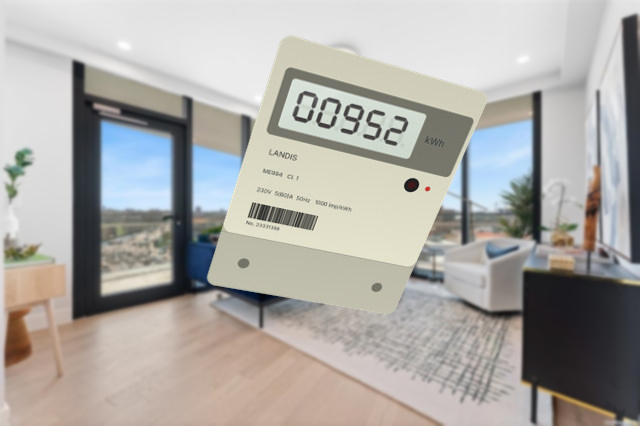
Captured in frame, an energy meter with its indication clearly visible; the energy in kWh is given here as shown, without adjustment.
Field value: 952 kWh
